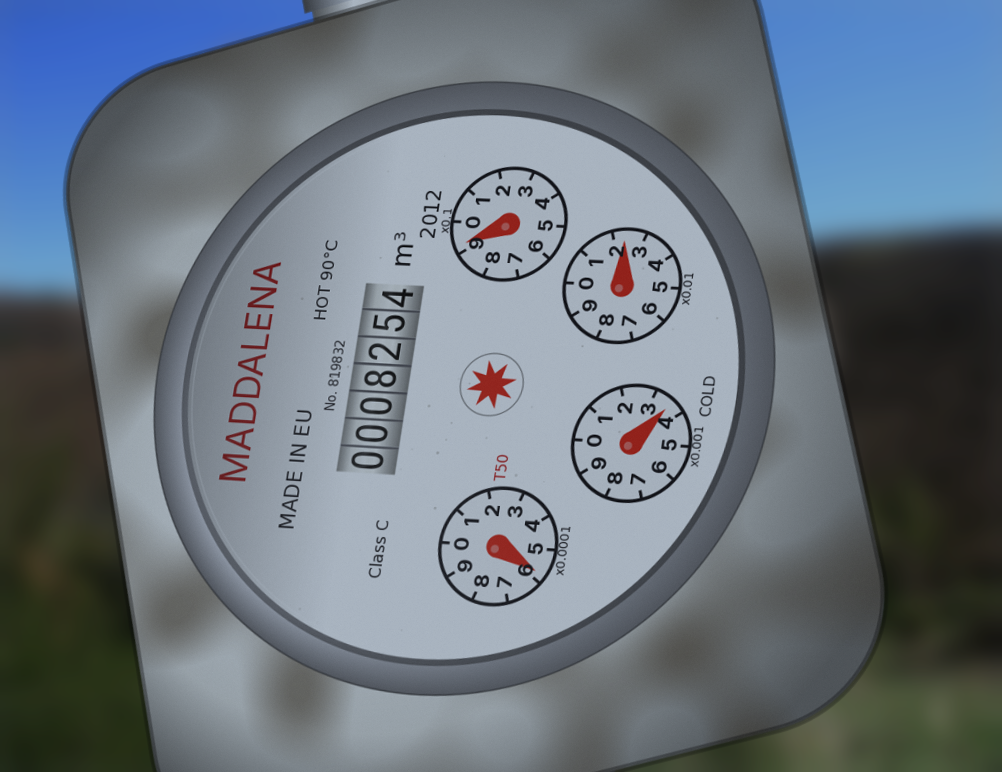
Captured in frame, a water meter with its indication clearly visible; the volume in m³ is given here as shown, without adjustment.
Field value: 8253.9235 m³
